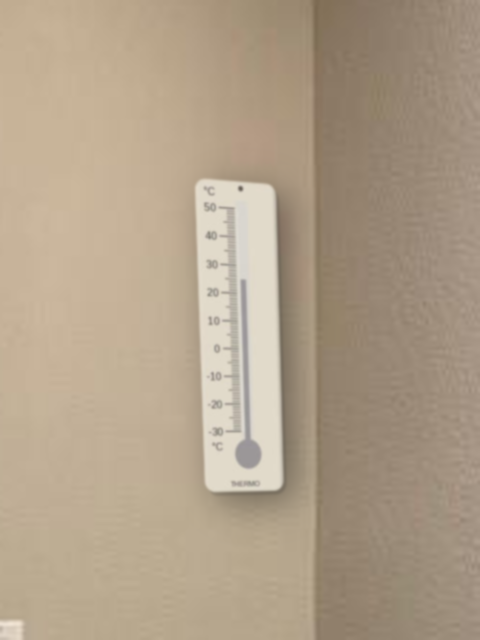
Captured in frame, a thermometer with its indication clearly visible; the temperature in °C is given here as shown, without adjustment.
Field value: 25 °C
